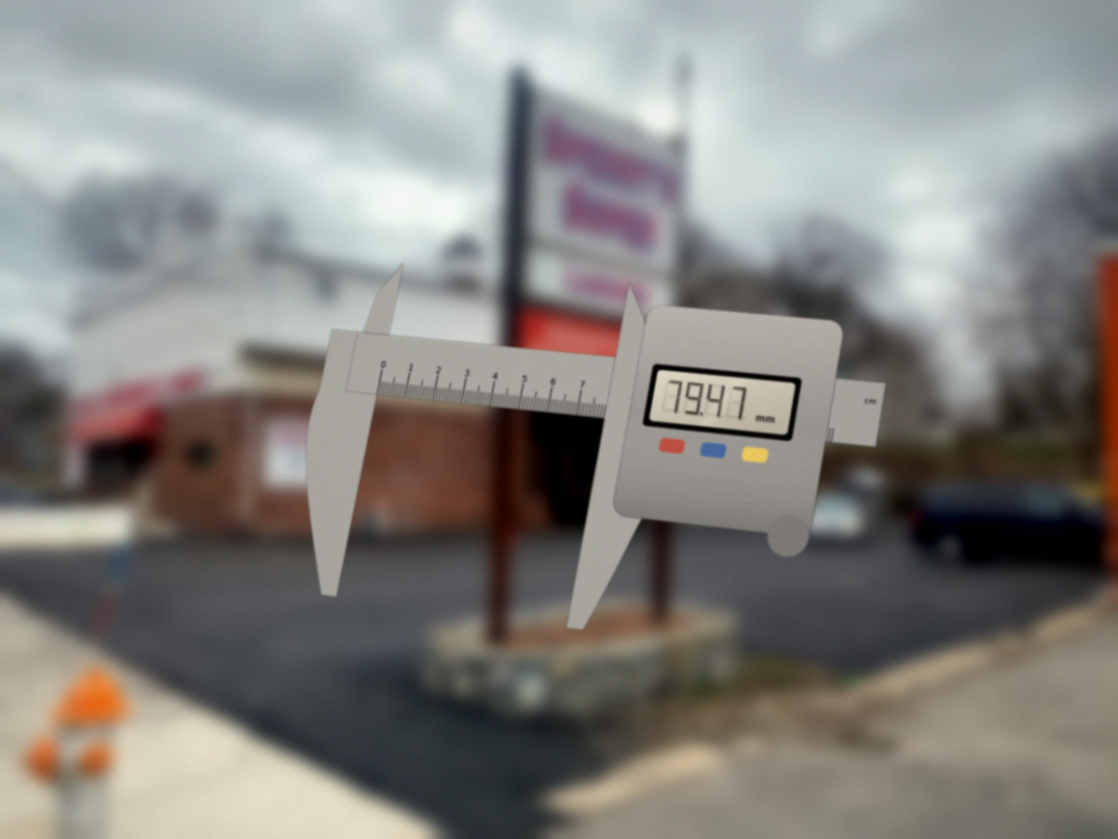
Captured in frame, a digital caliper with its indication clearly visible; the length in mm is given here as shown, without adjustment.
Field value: 79.47 mm
